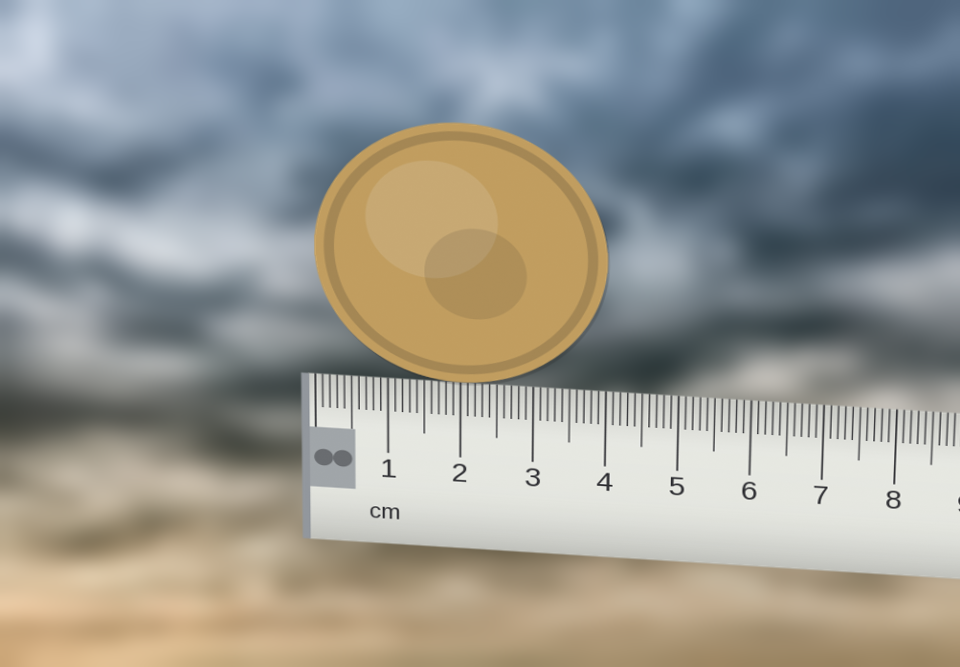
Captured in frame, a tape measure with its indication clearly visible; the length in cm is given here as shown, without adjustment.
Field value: 4 cm
